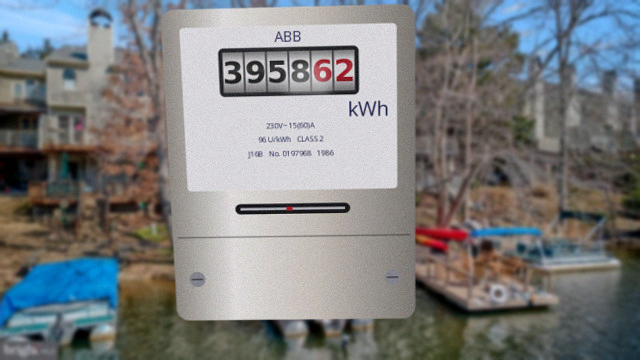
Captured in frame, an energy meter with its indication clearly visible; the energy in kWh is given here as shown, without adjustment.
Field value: 3958.62 kWh
